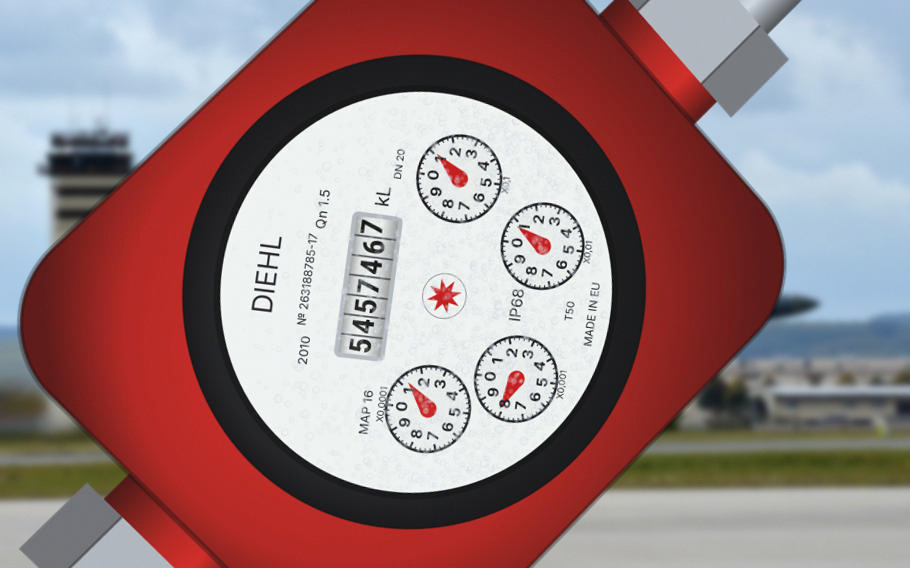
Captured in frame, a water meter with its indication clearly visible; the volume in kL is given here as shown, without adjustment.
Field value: 5457467.1081 kL
